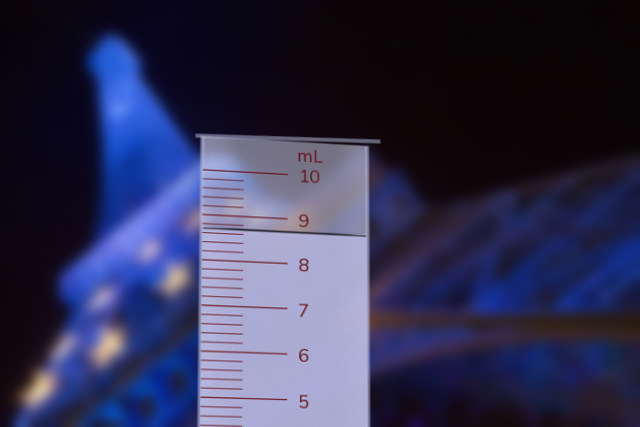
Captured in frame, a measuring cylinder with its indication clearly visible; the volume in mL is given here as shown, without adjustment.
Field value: 8.7 mL
